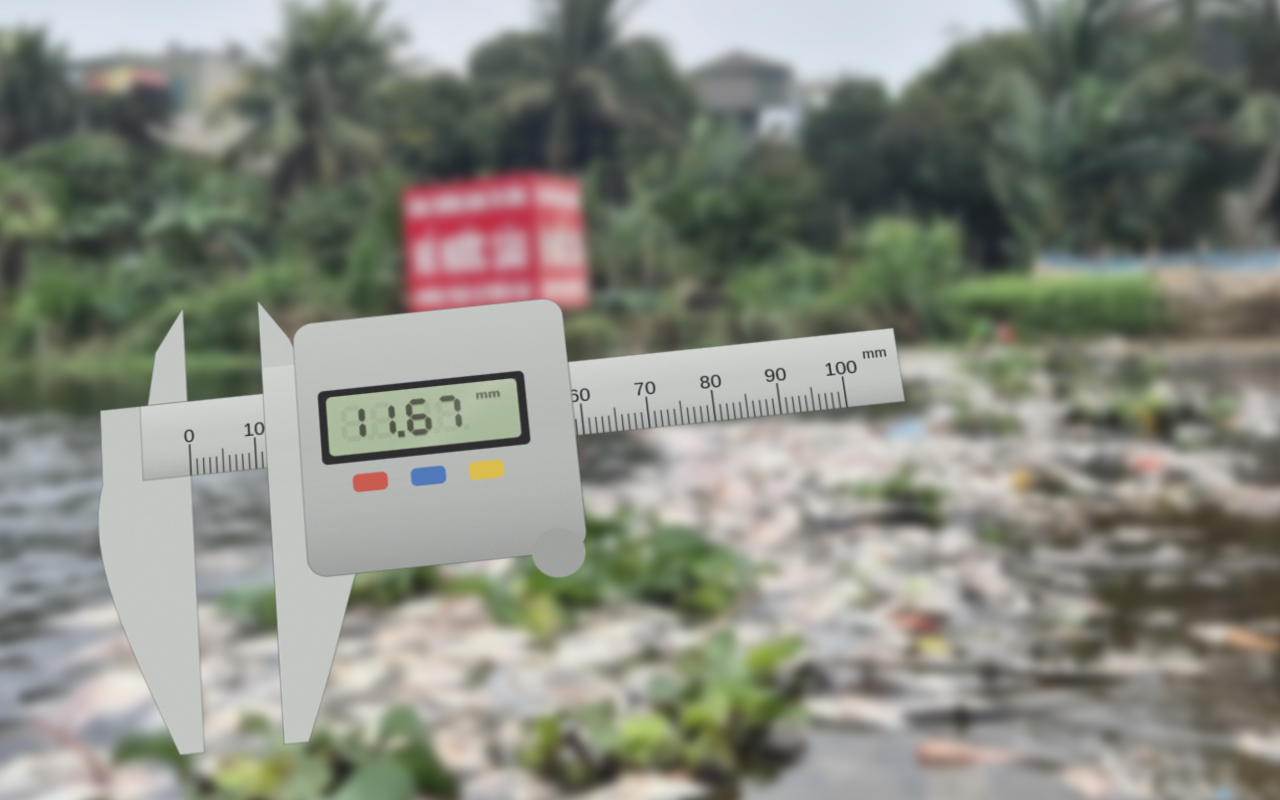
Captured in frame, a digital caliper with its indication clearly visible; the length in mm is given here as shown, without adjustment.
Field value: 11.67 mm
